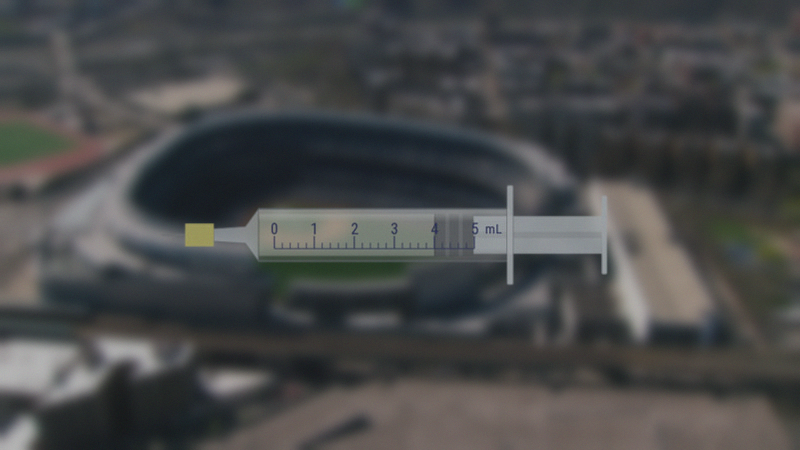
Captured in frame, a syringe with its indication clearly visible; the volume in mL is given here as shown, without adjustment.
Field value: 4 mL
